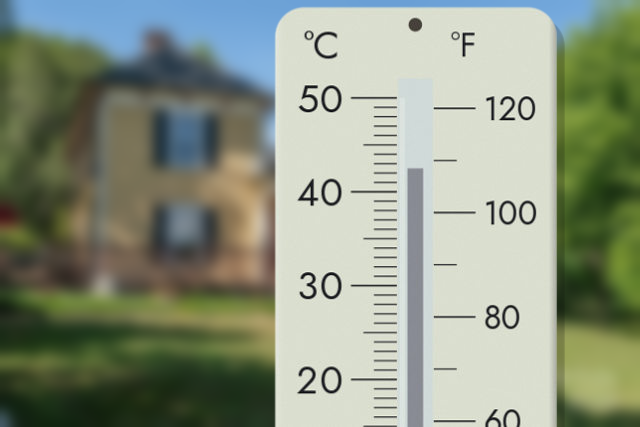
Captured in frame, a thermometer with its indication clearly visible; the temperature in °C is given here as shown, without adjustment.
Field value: 42.5 °C
